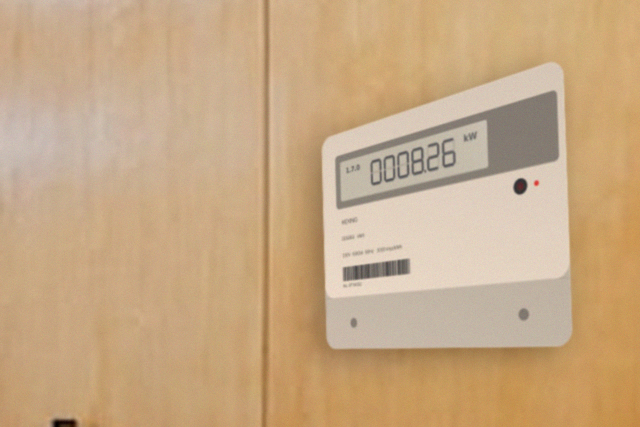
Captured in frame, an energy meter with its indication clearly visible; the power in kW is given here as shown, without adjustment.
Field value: 8.26 kW
